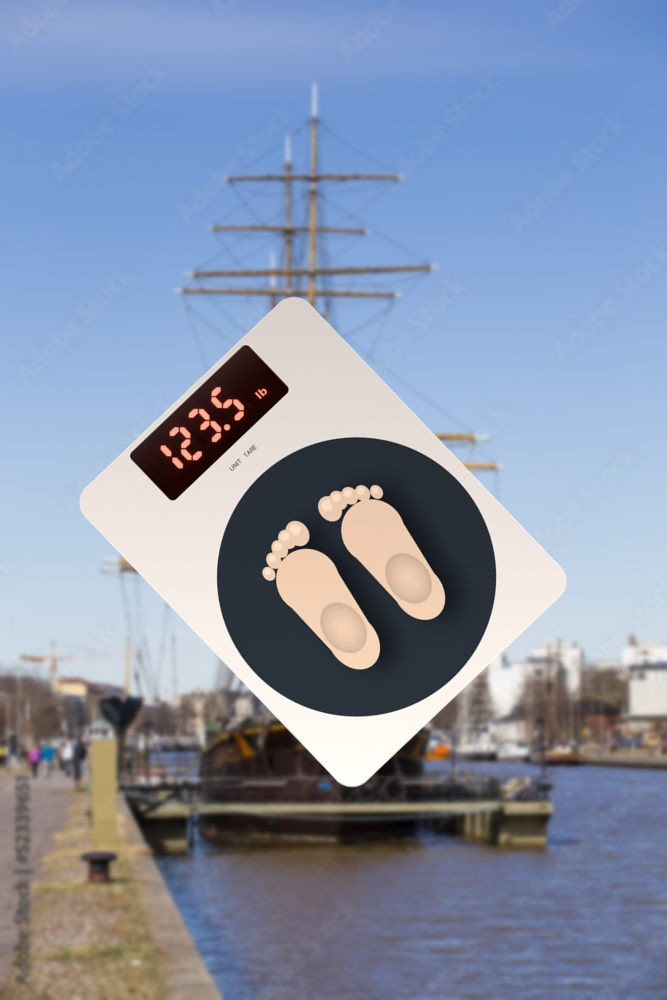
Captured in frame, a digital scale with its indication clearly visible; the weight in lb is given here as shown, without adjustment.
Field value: 123.5 lb
